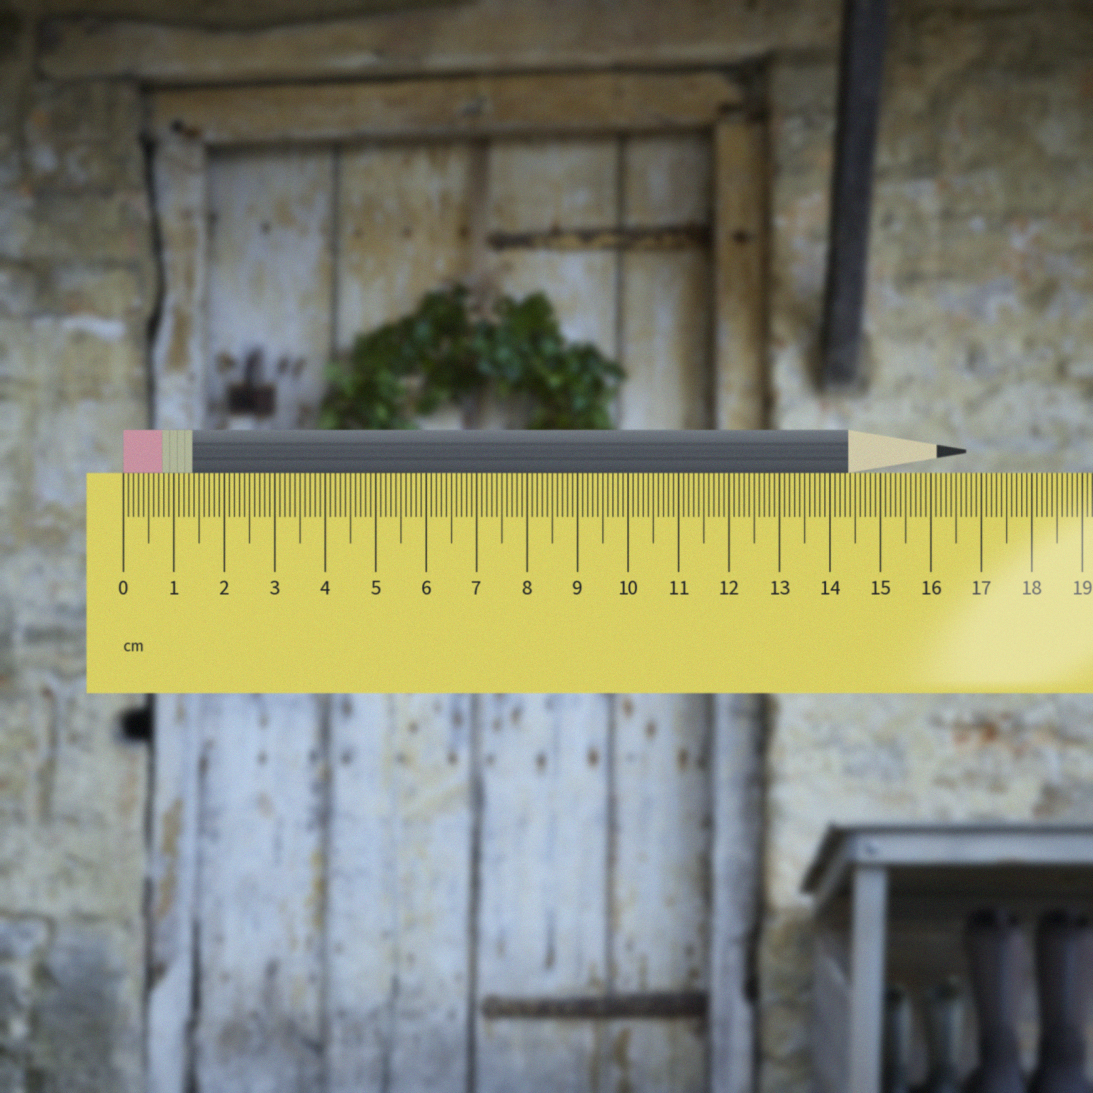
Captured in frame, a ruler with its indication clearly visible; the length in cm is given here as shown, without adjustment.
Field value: 16.7 cm
